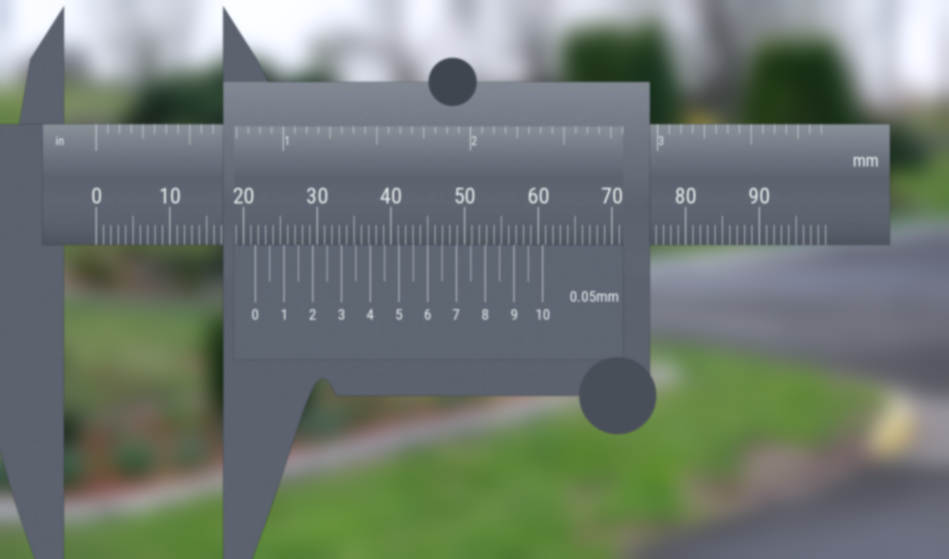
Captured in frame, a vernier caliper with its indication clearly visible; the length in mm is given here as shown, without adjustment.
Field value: 21.6 mm
